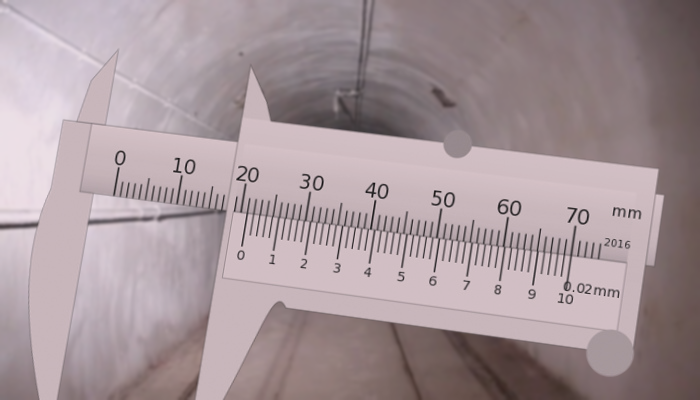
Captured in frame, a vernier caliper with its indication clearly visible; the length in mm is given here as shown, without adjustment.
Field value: 21.0 mm
